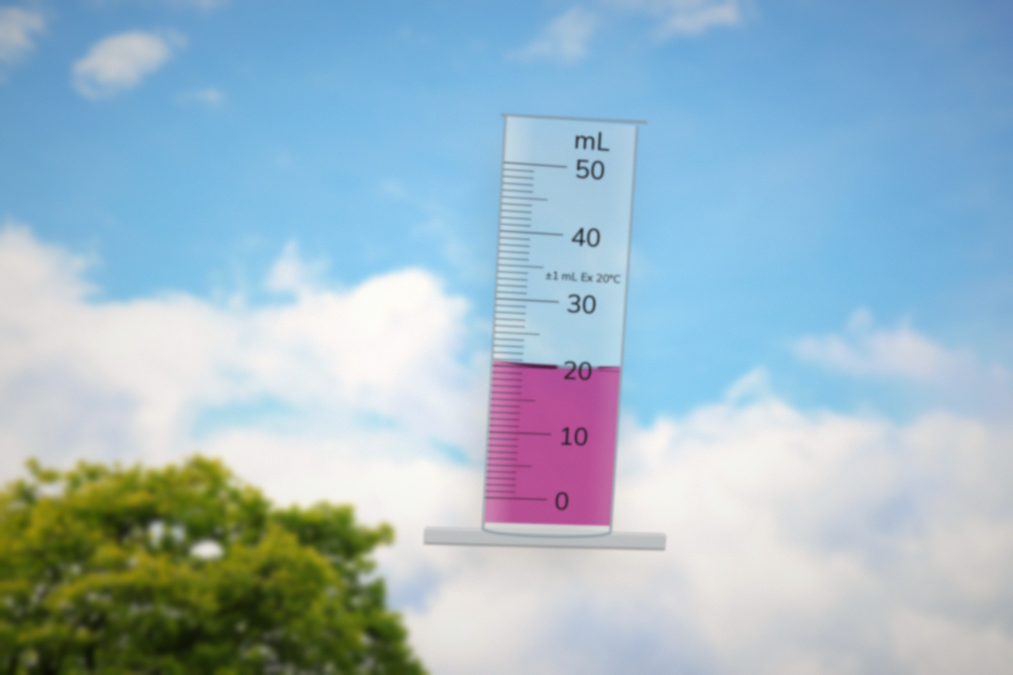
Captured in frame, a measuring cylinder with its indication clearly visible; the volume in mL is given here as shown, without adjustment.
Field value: 20 mL
